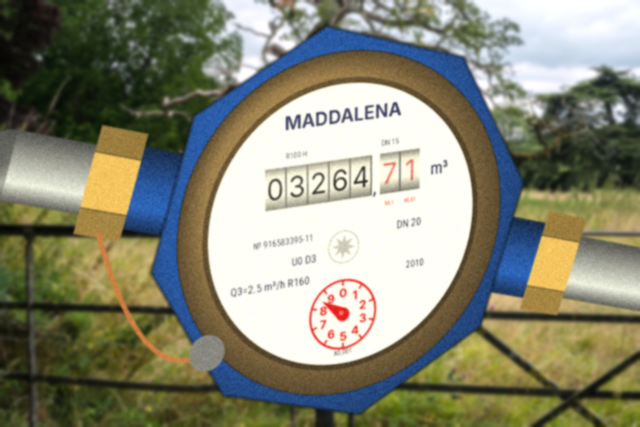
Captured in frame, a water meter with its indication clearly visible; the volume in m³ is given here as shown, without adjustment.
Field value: 3264.718 m³
